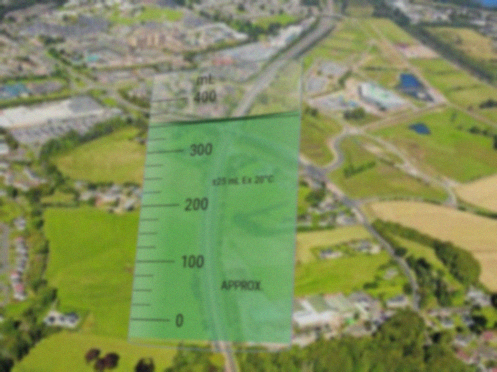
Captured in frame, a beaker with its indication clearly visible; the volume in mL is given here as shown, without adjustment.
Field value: 350 mL
